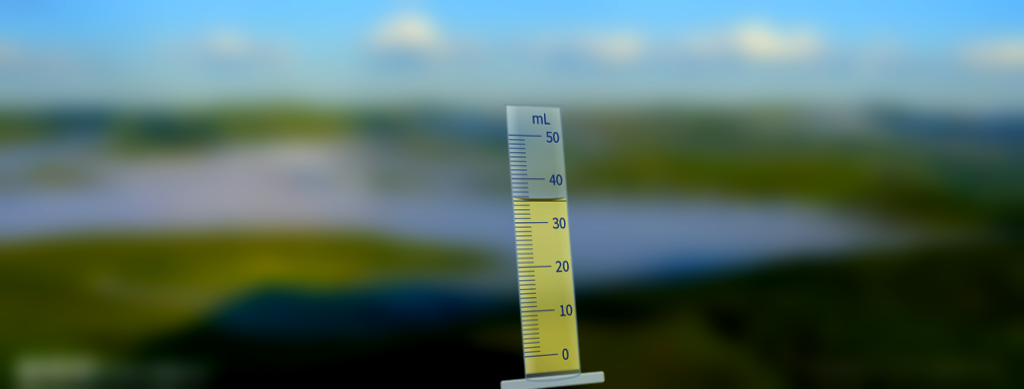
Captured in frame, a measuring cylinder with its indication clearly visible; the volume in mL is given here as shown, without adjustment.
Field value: 35 mL
